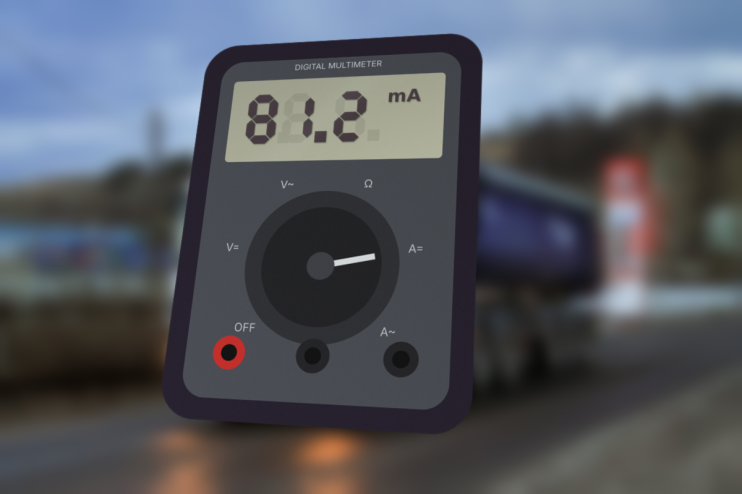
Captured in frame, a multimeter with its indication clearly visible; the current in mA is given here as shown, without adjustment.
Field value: 81.2 mA
